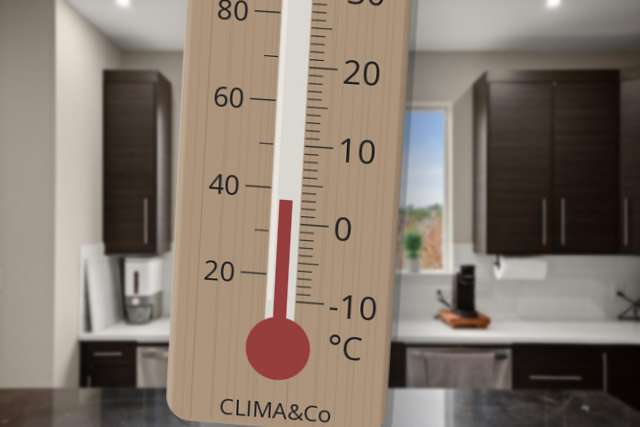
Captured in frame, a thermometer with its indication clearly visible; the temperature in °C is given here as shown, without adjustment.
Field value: 3 °C
